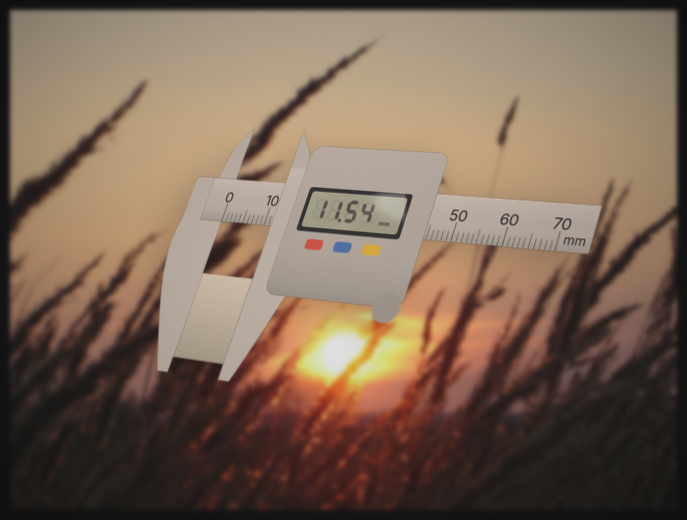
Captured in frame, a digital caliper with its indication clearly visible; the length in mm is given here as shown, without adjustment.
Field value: 11.54 mm
